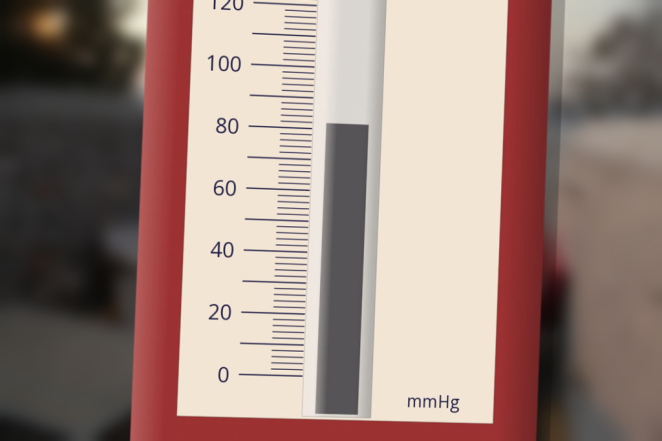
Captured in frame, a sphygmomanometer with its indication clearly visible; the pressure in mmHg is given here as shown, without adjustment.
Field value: 82 mmHg
